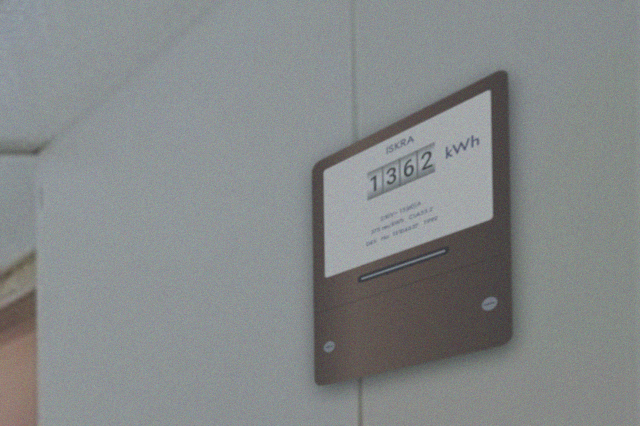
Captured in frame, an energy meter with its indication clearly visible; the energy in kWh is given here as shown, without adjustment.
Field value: 1362 kWh
